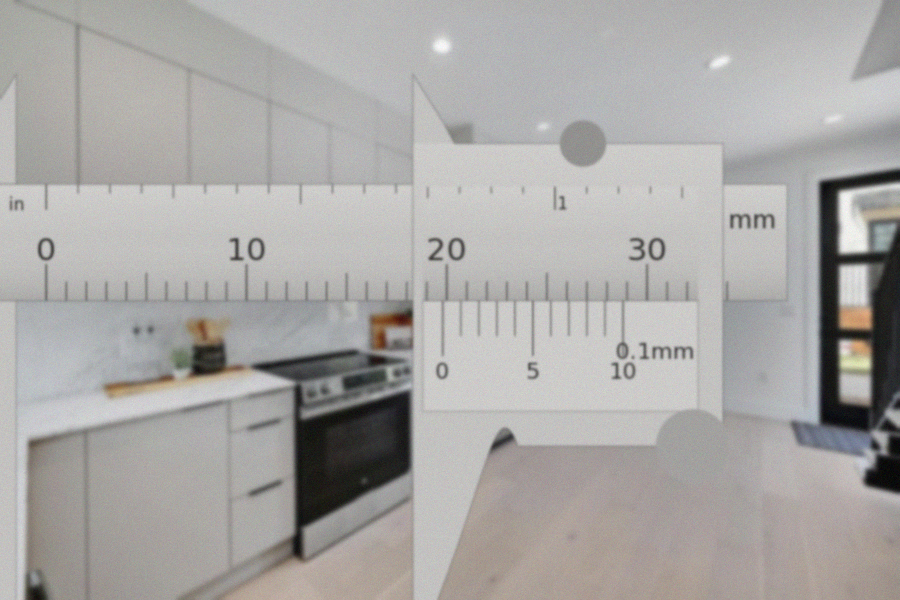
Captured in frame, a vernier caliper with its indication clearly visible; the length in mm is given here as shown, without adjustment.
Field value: 19.8 mm
